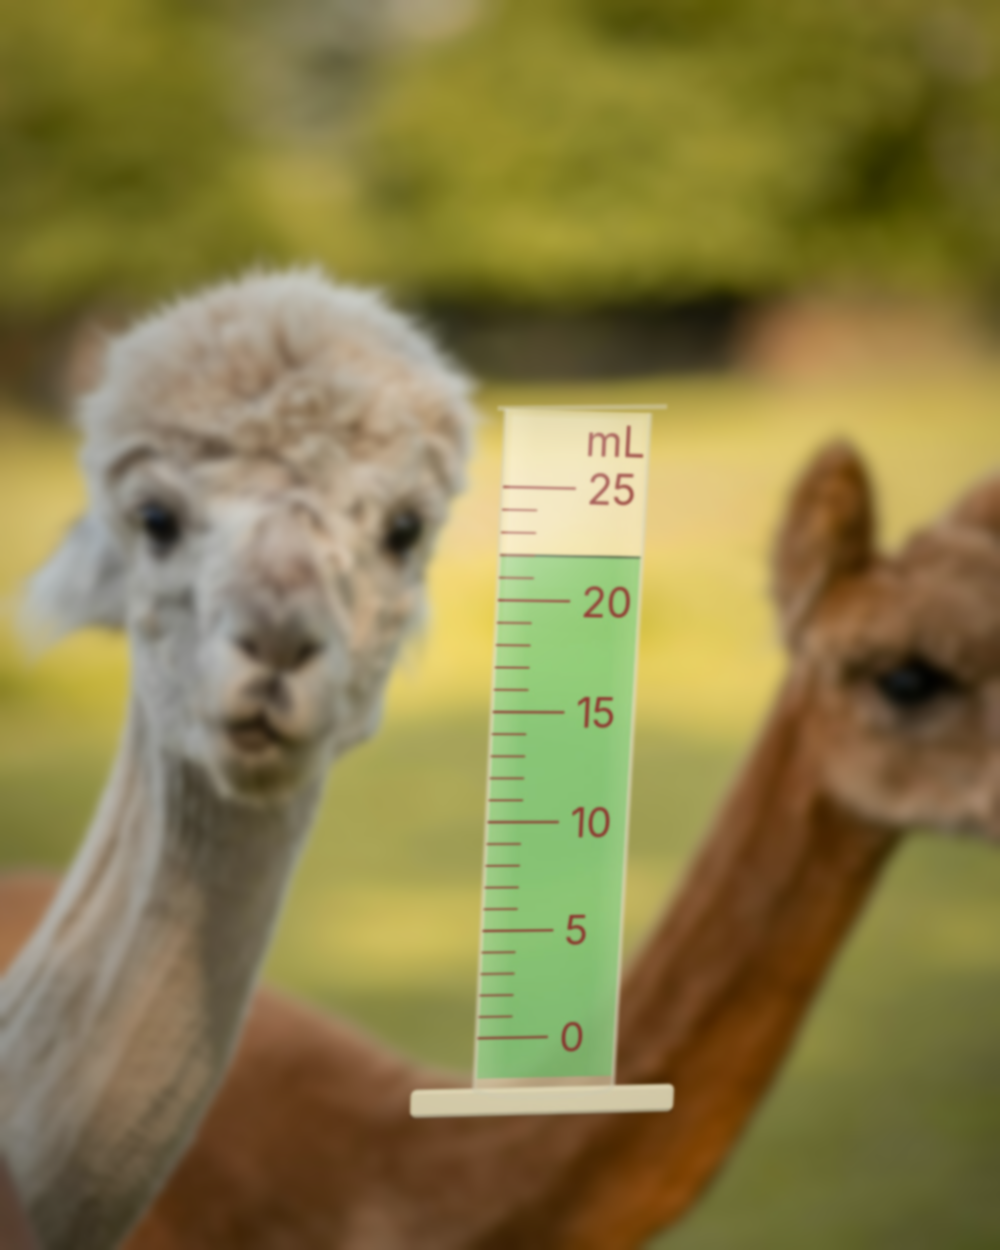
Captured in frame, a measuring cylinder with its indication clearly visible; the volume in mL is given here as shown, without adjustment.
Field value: 22 mL
